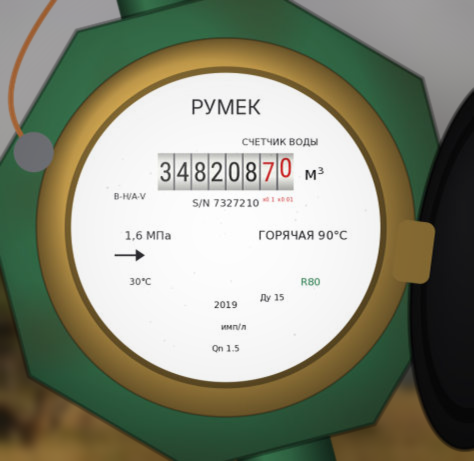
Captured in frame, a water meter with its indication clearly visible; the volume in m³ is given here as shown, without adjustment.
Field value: 348208.70 m³
